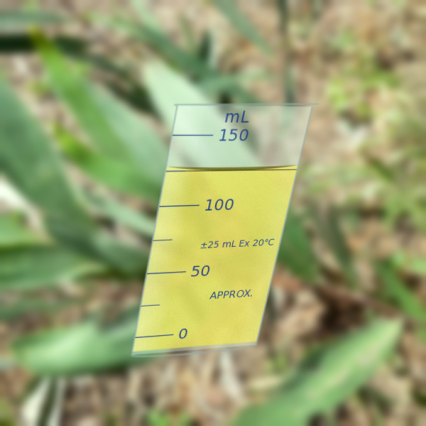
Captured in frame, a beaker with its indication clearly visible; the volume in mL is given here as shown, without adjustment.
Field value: 125 mL
